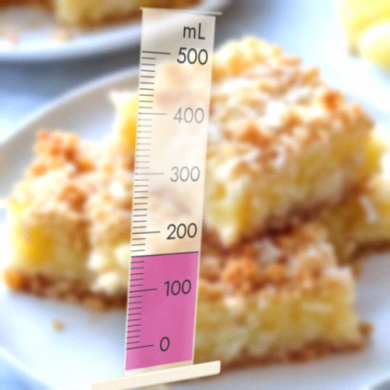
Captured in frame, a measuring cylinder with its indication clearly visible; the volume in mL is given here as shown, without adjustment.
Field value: 160 mL
